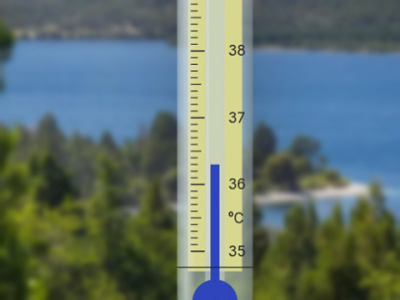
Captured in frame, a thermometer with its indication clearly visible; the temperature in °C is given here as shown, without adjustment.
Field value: 36.3 °C
